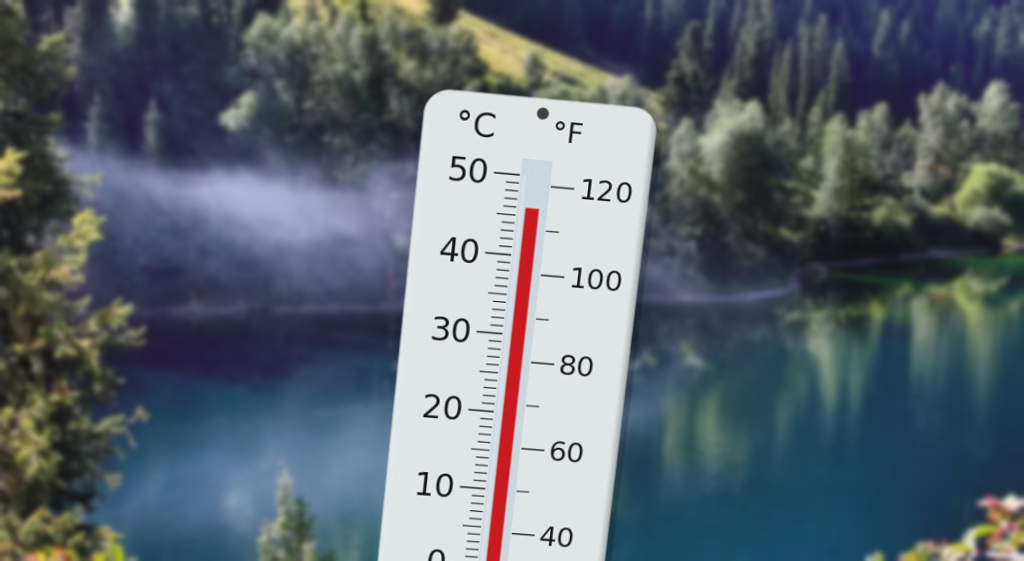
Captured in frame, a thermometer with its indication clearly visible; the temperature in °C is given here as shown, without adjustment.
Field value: 46 °C
